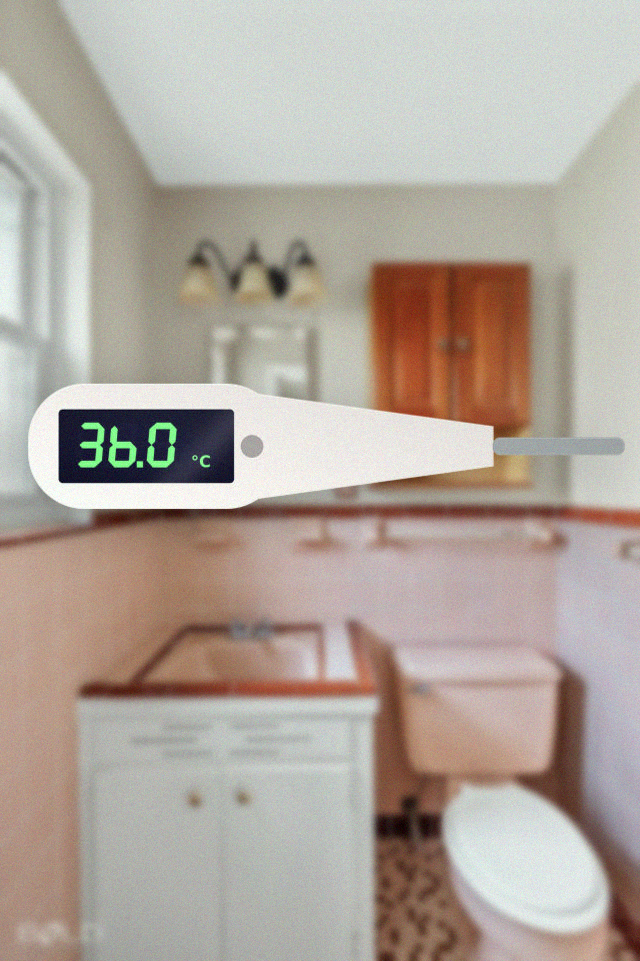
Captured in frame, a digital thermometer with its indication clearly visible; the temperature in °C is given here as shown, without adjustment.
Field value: 36.0 °C
